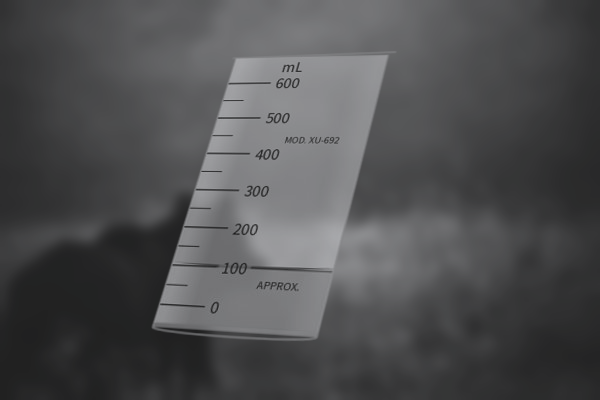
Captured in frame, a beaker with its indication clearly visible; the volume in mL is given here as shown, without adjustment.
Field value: 100 mL
